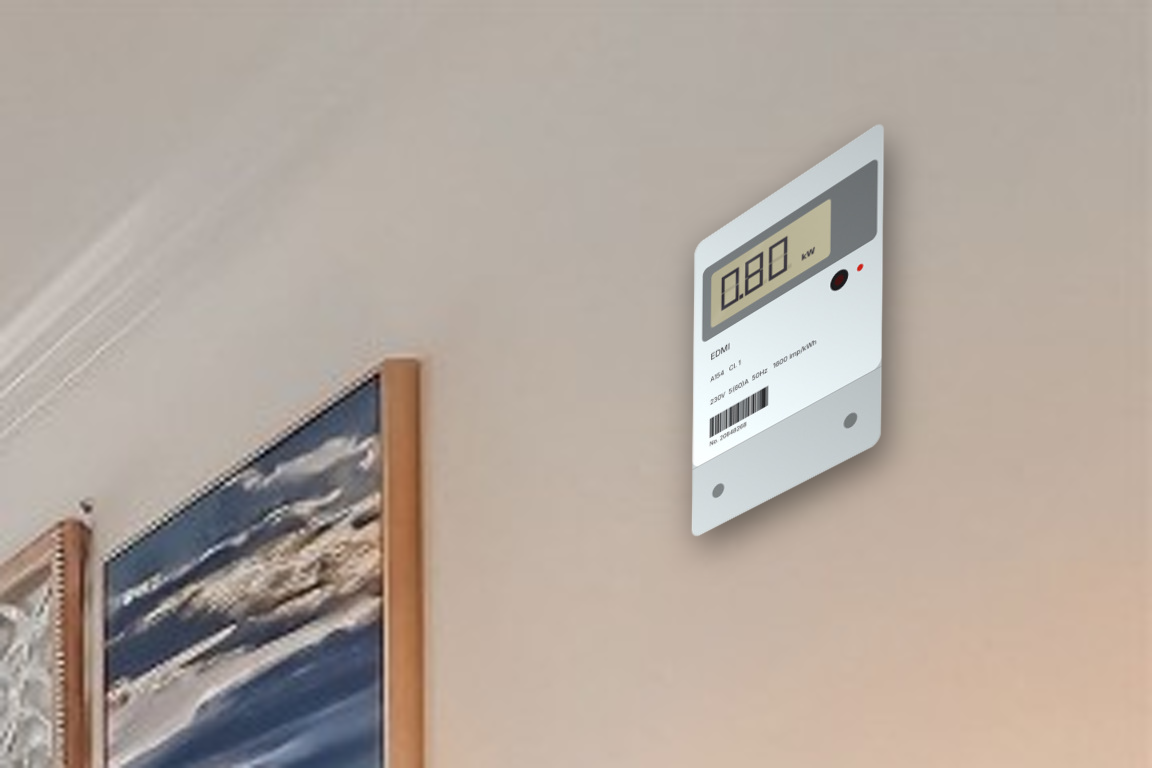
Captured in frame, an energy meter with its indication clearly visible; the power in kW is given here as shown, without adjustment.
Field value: 0.80 kW
